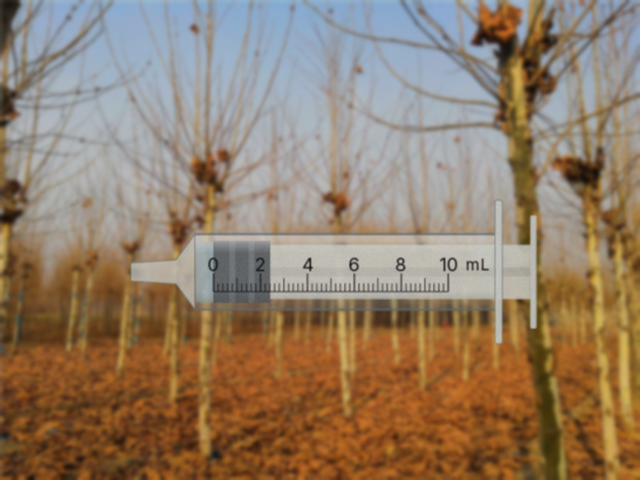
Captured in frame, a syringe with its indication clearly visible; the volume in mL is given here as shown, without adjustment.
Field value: 0 mL
